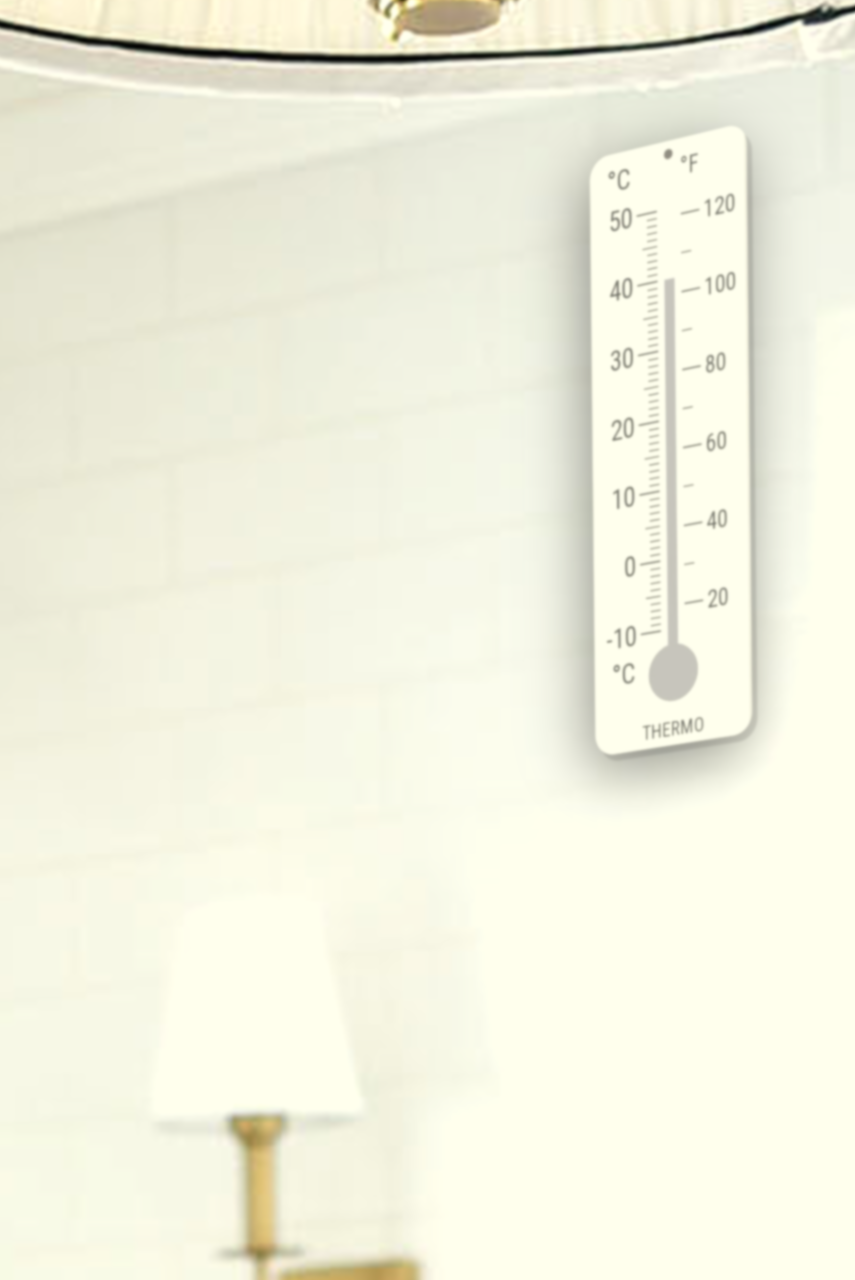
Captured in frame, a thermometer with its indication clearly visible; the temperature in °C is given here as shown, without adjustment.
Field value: 40 °C
